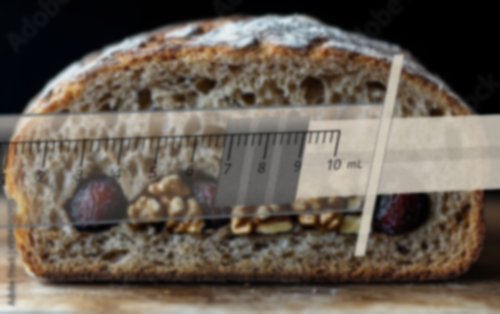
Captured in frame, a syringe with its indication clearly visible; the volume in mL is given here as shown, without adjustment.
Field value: 6.8 mL
